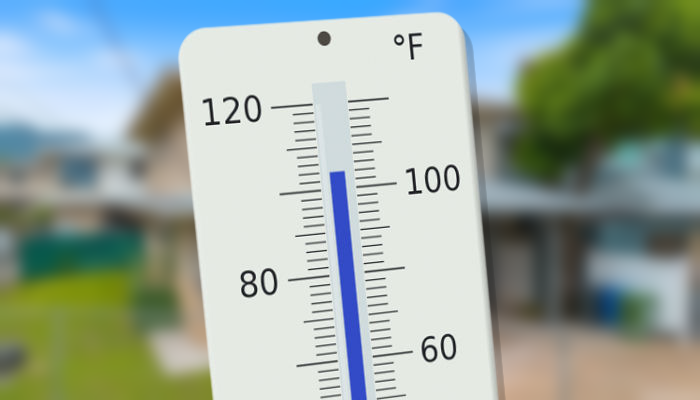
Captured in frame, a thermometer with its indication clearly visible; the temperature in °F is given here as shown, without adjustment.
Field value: 104 °F
